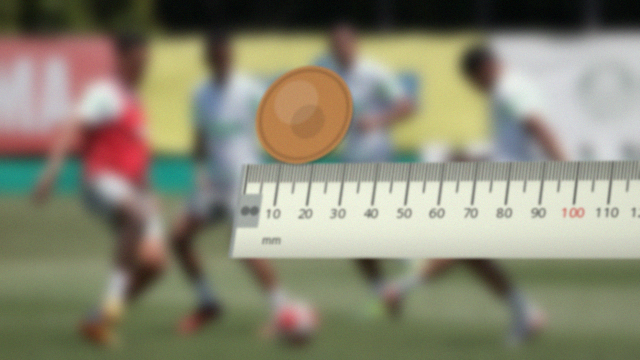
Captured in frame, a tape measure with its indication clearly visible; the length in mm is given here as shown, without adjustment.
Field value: 30 mm
